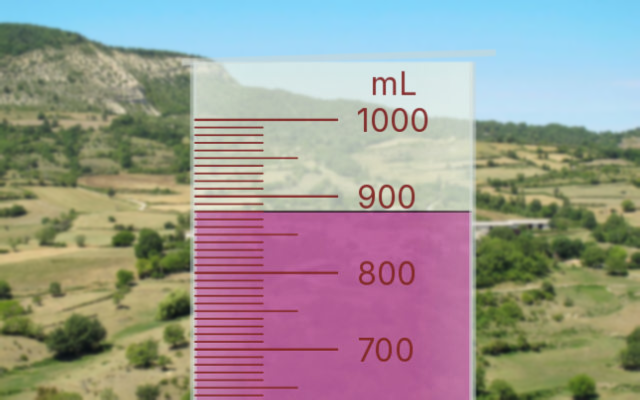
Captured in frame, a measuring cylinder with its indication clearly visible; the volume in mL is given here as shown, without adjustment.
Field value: 880 mL
